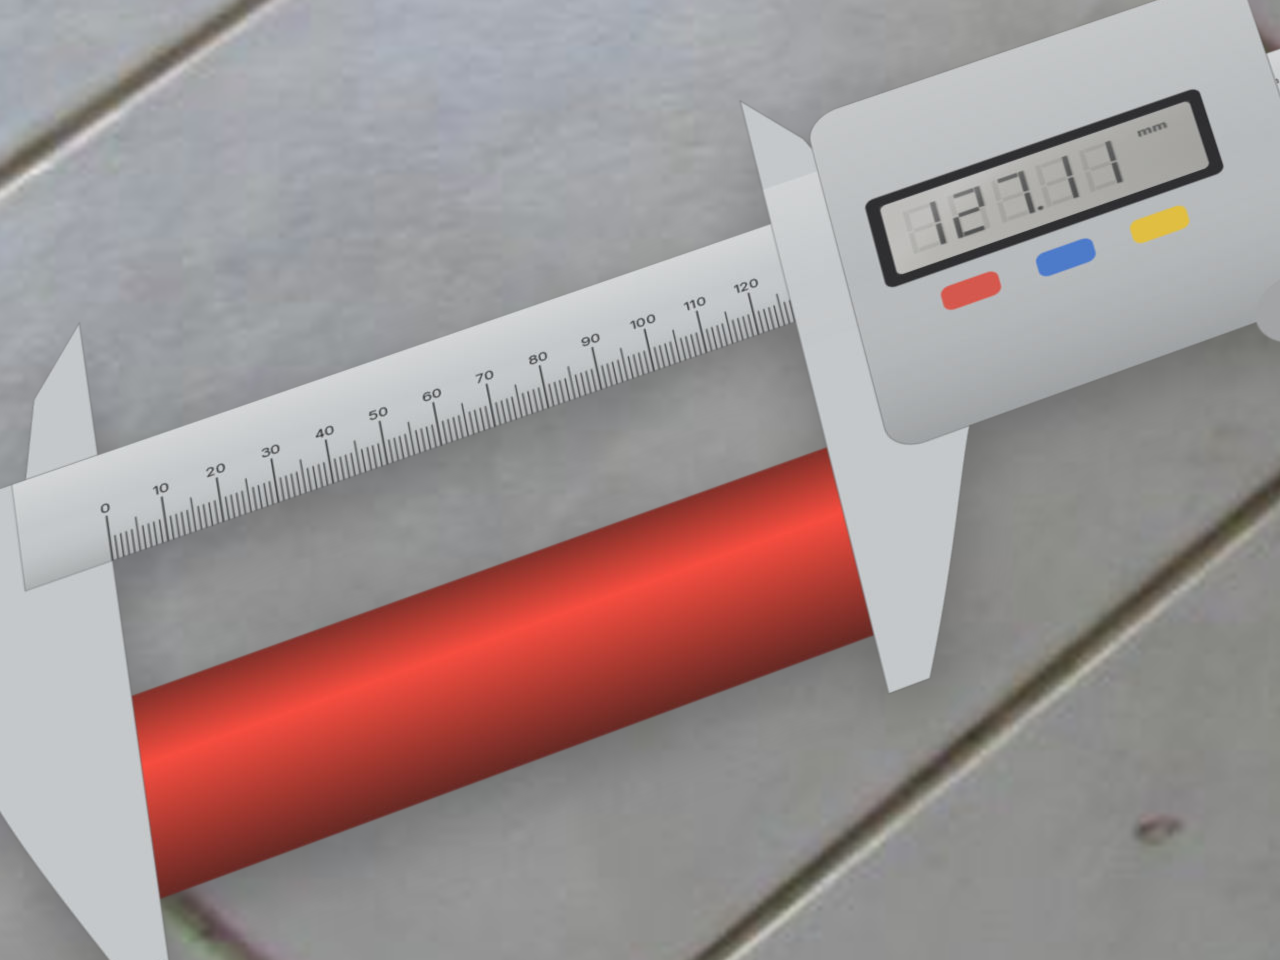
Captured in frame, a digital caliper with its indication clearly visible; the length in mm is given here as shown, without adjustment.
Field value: 127.11 mm
